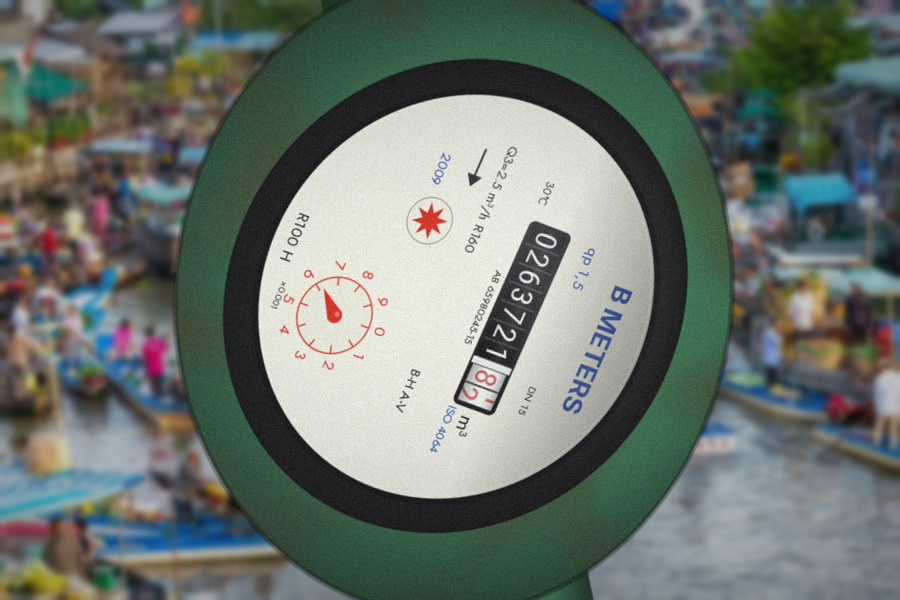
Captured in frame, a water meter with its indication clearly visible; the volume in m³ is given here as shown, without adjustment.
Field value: 263721.816 m³
